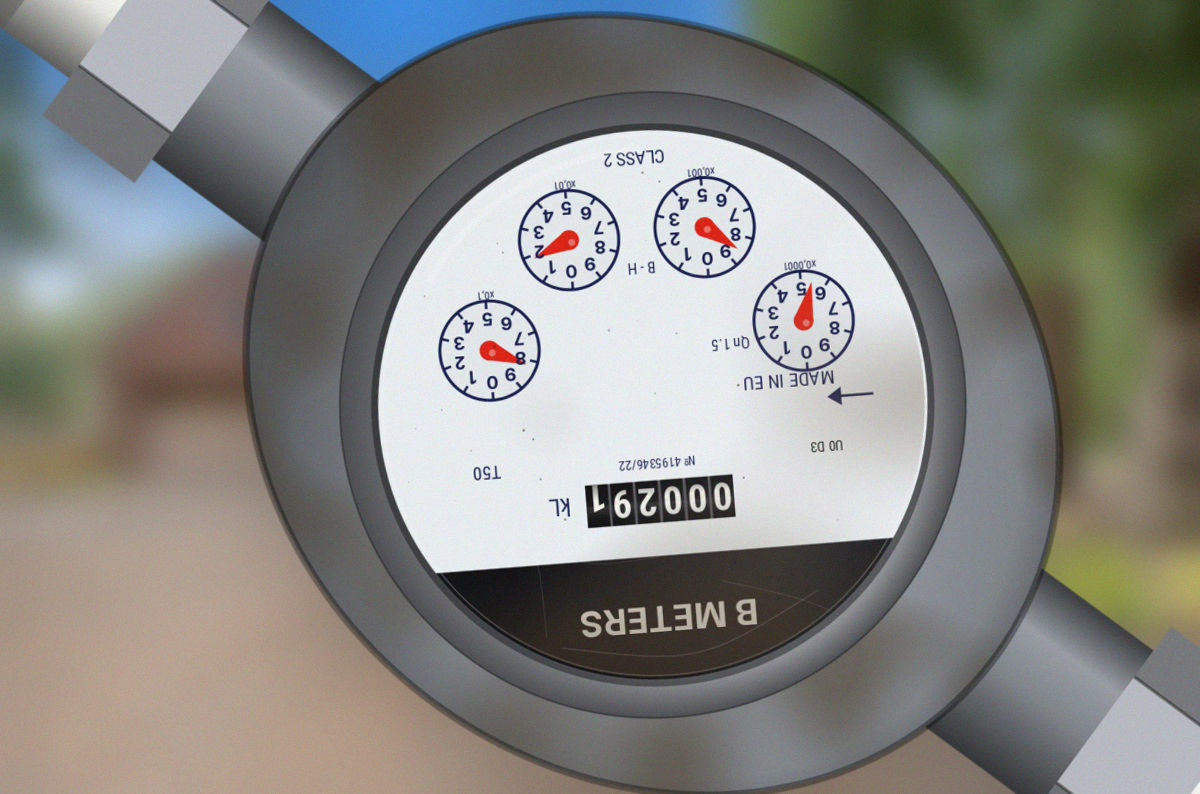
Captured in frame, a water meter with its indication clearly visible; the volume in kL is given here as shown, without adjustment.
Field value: 290.8185 kL
